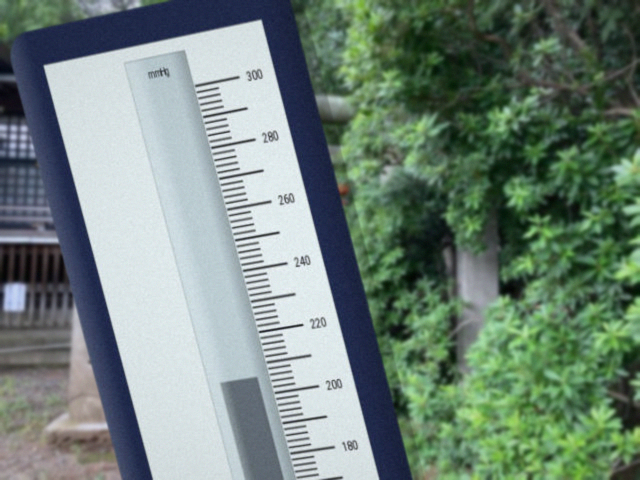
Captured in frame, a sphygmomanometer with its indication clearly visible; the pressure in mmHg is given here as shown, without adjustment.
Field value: 206 mmHg
